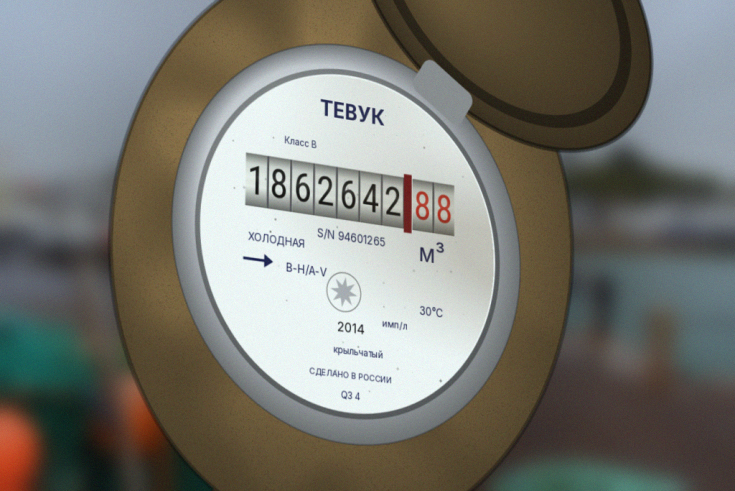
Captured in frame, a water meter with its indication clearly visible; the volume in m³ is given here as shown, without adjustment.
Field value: 1862642.88 m³
